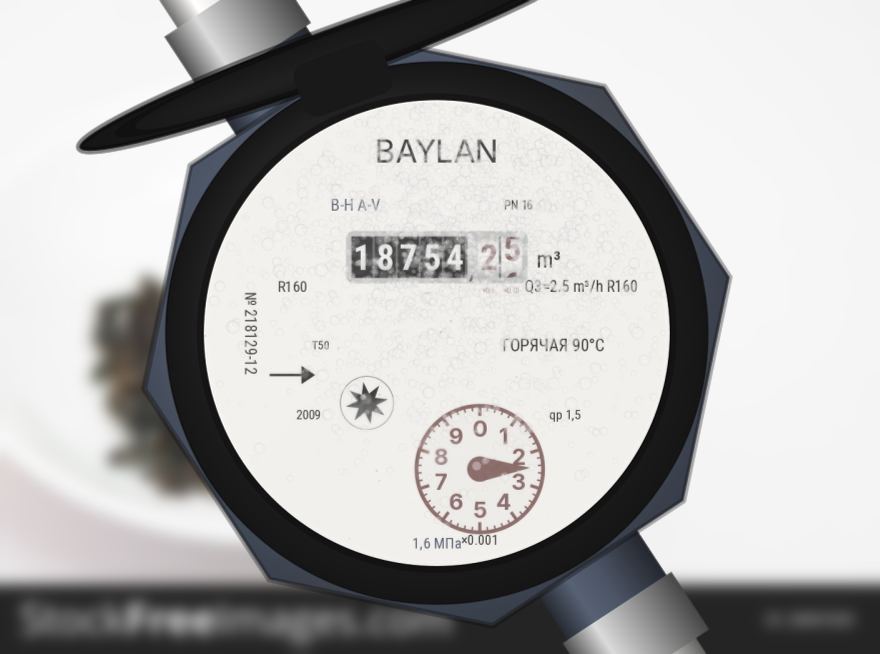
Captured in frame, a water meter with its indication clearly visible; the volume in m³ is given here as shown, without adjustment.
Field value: 18754.252 m³
